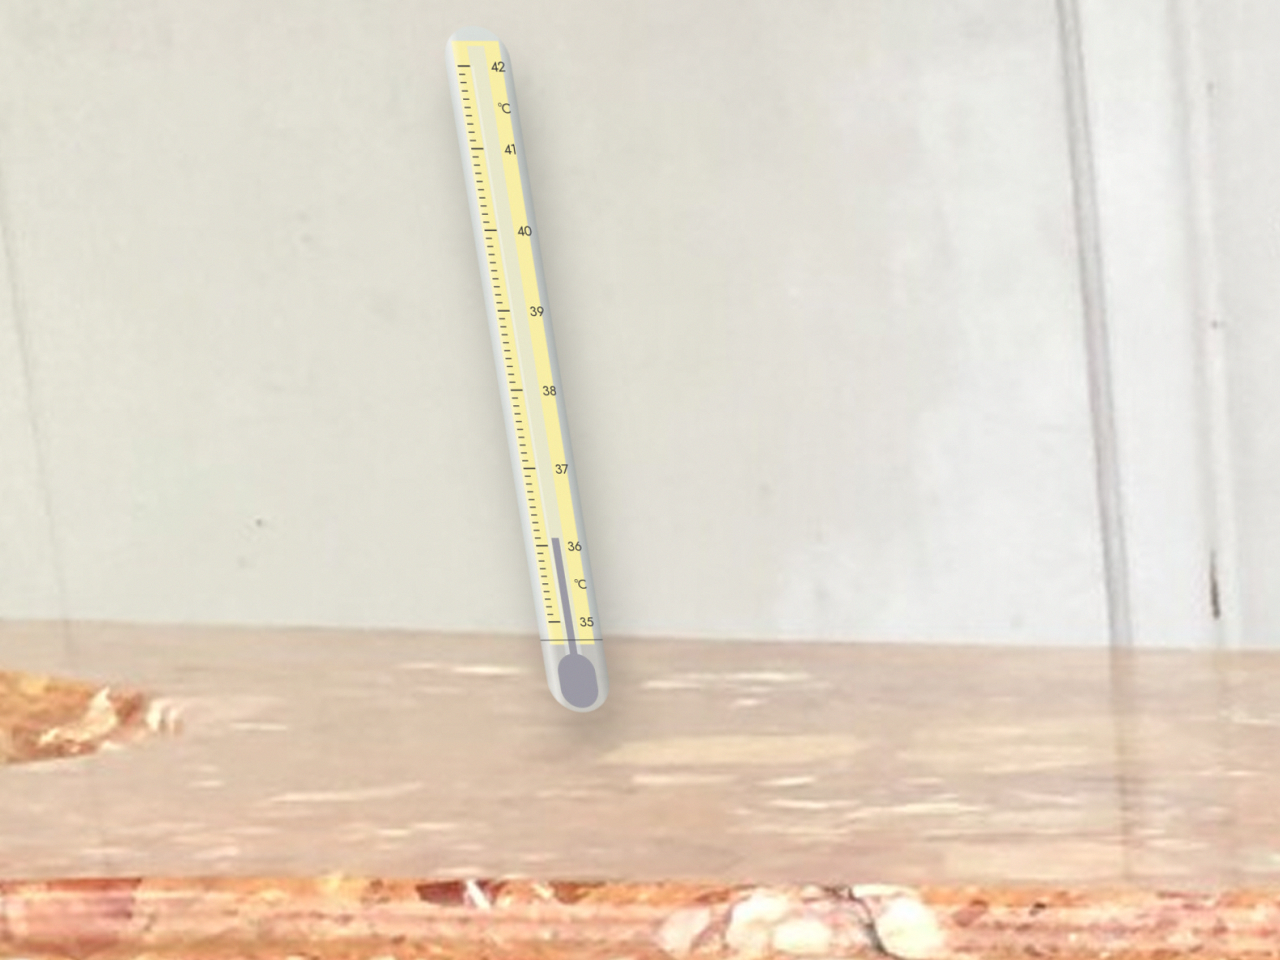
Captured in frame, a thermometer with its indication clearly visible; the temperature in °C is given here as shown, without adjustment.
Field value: 36.1 °C
